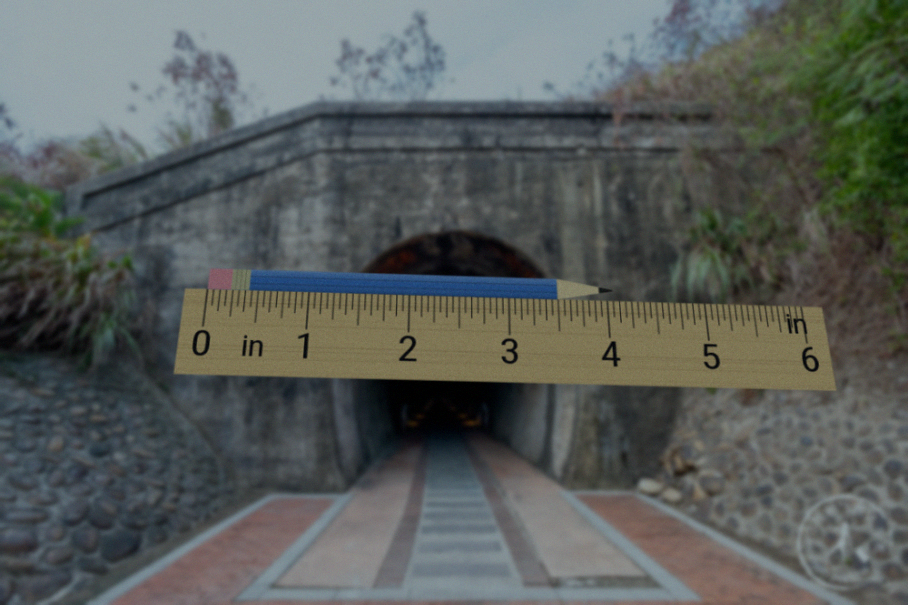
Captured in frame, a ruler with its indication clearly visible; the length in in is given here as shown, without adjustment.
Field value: 4.0625 in
